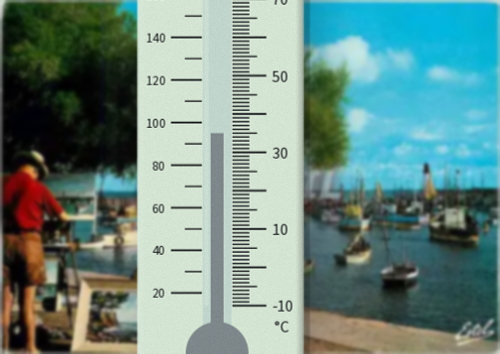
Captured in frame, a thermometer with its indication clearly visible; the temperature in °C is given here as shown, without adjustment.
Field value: 35 °C
